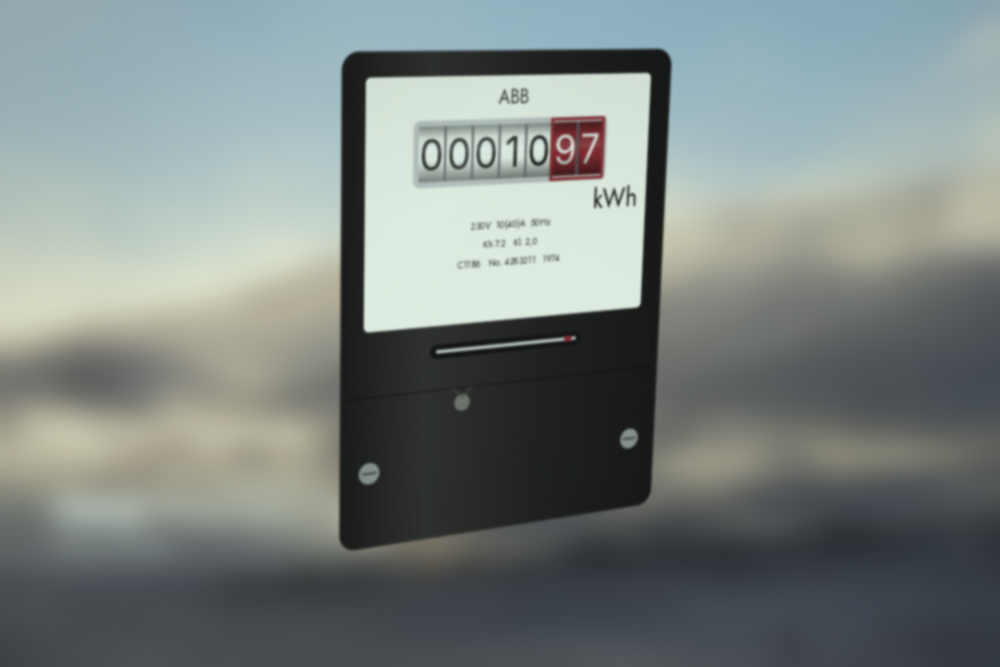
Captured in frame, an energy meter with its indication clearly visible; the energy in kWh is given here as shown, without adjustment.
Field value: 10.97 kWh
